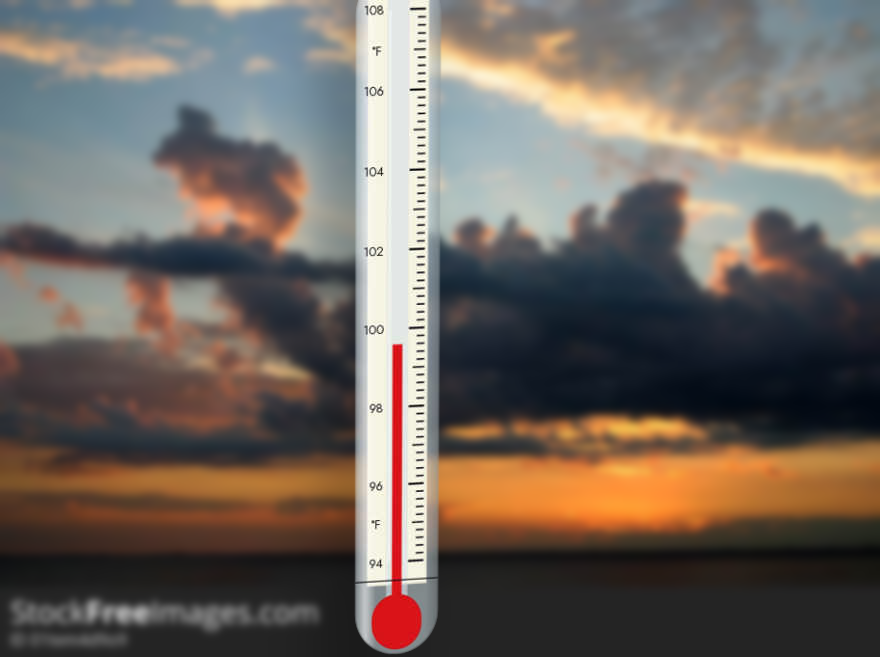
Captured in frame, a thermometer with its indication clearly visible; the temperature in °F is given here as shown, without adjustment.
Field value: 99.6 °F
